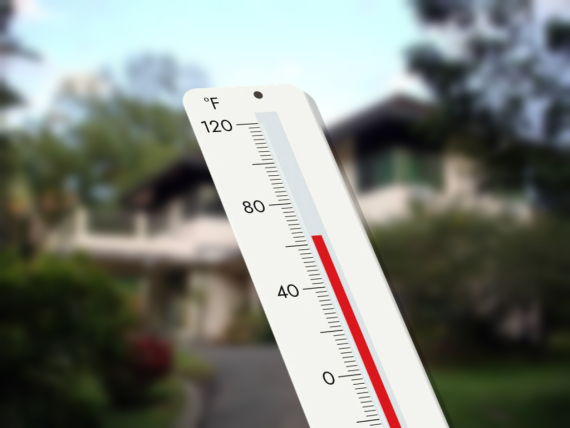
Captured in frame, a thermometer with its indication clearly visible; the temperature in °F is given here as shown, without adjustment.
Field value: 64 °F
